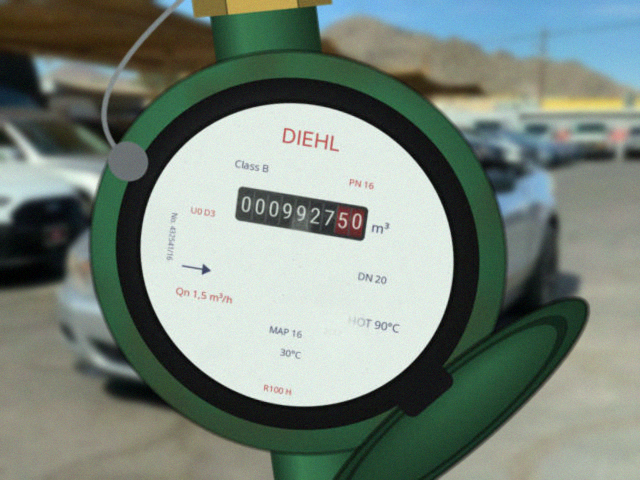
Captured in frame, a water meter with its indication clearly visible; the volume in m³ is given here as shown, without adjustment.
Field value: 9927.50 m³
